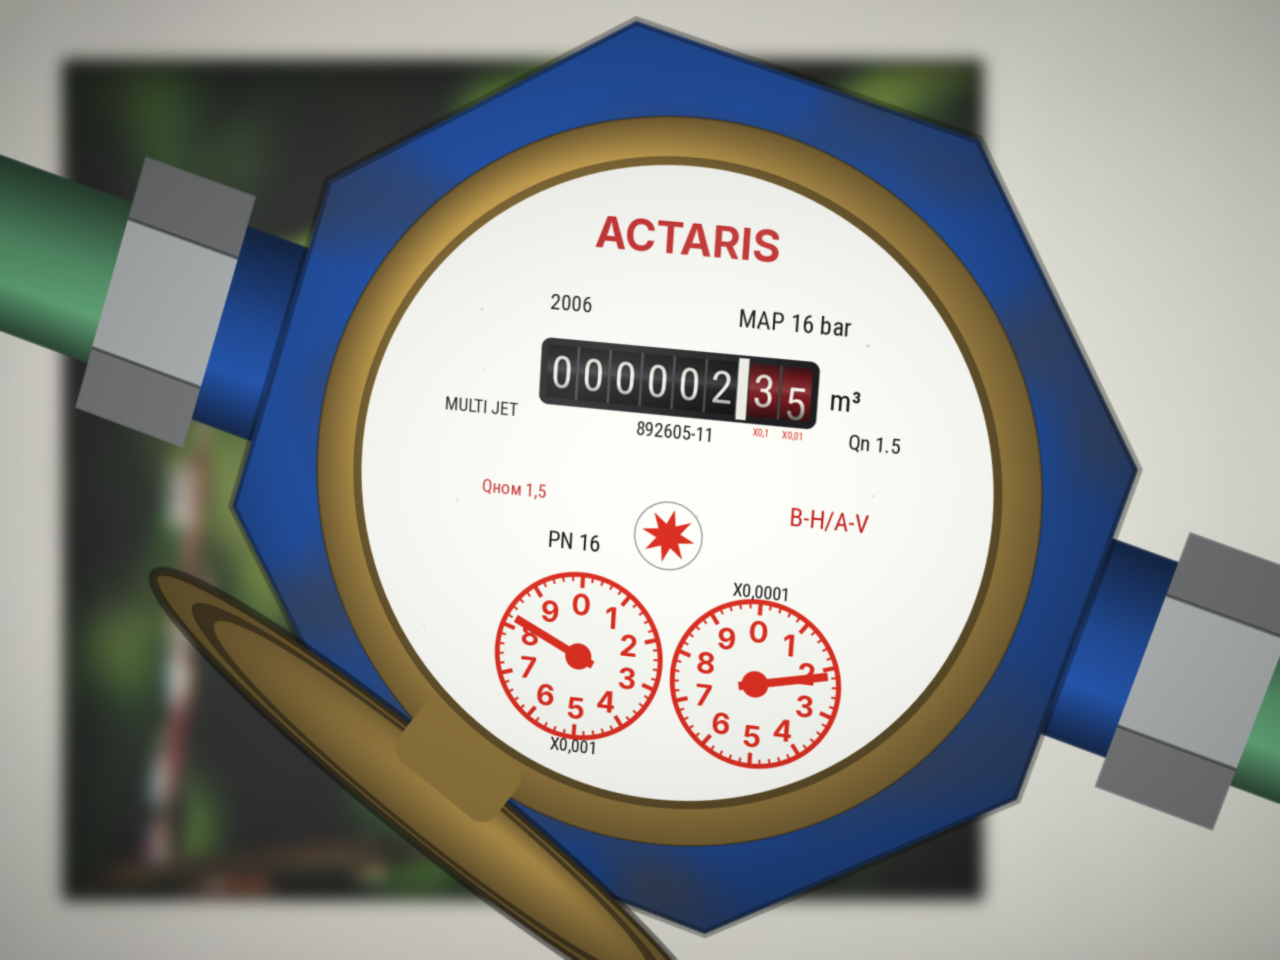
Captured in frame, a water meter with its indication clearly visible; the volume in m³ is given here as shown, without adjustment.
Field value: 2.3482 m³
